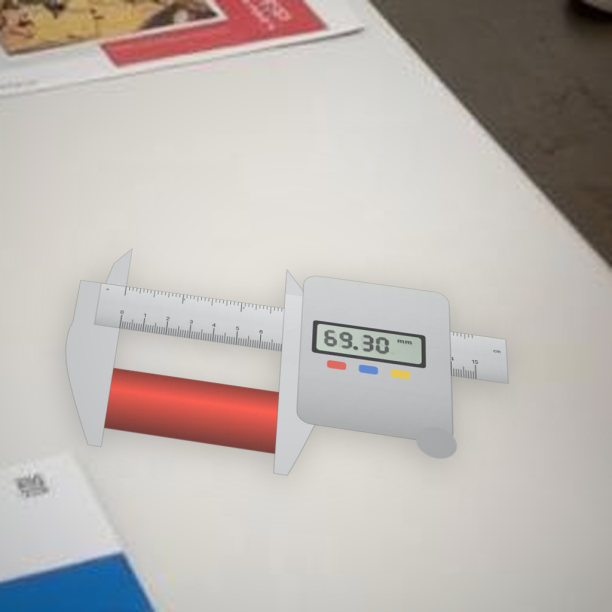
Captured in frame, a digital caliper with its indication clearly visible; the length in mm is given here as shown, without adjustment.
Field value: 69.30 mm
